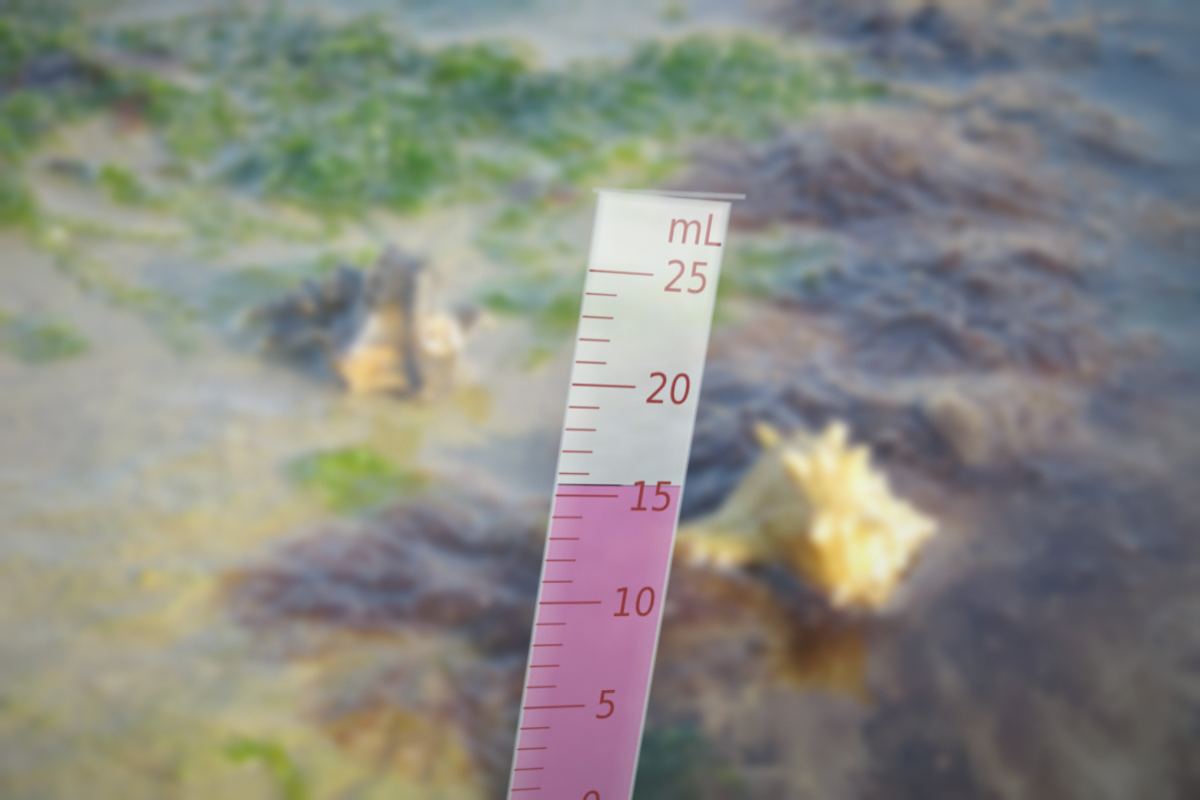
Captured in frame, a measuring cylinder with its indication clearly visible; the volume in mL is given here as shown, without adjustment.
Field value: 15.5 mL
